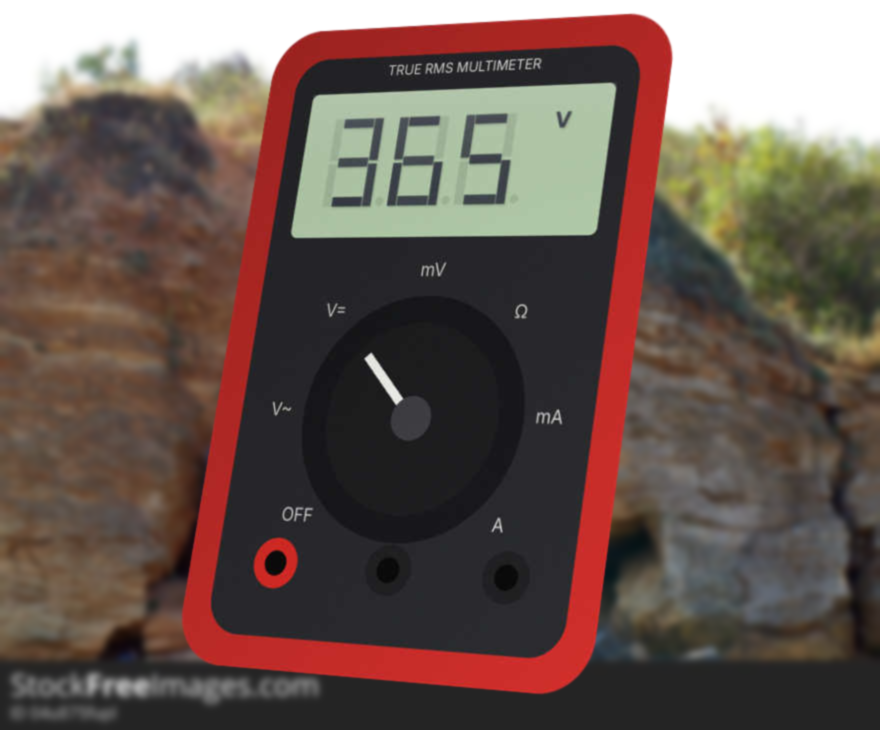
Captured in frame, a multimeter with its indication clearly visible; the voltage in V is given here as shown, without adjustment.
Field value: 365 V
